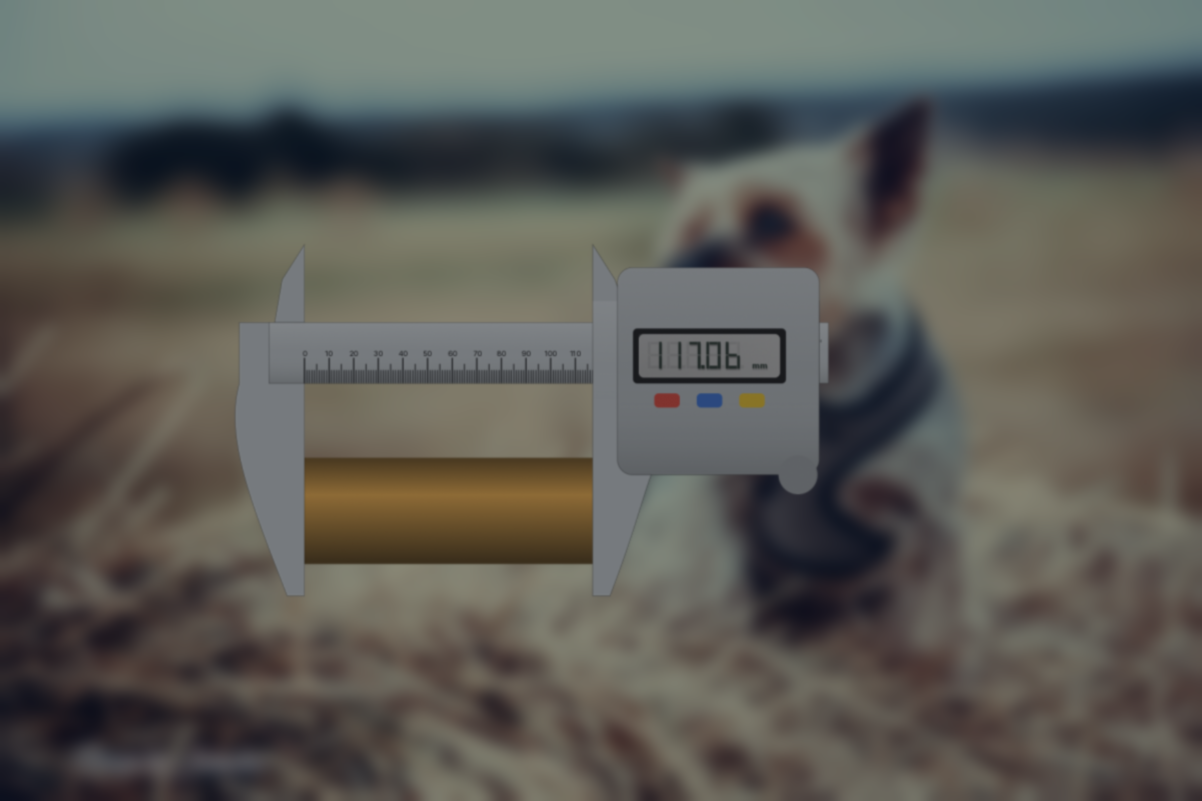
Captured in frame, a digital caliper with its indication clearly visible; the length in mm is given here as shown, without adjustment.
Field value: 117.06 mm
